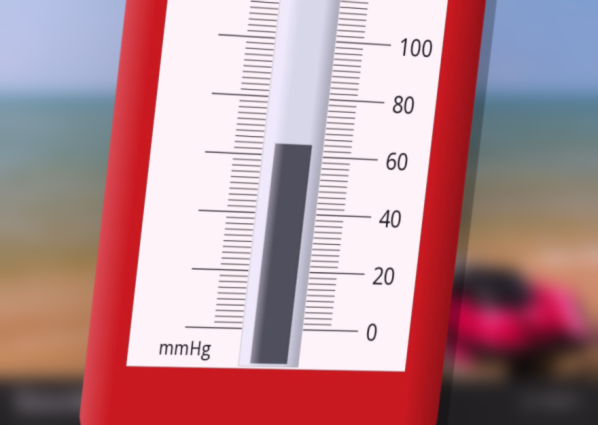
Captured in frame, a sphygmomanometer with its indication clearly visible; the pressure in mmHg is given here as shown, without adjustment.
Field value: 64 mmHg
